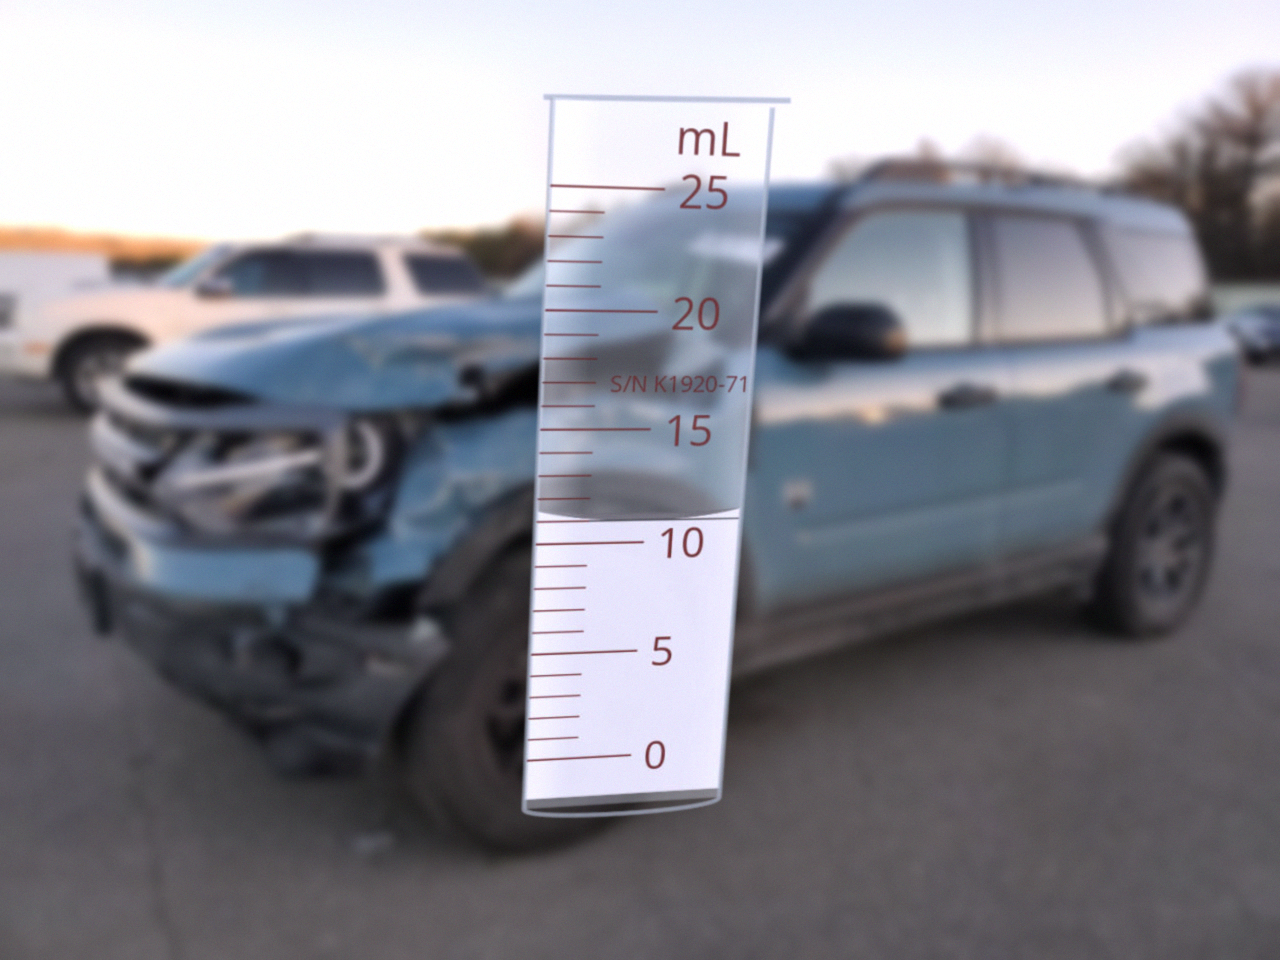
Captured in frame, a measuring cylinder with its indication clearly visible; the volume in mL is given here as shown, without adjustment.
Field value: 11 mL
